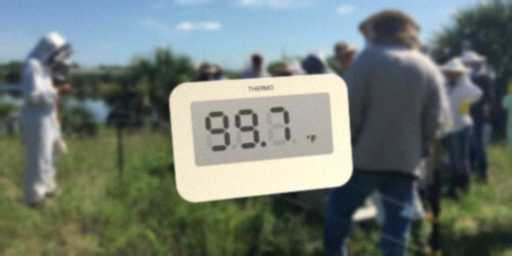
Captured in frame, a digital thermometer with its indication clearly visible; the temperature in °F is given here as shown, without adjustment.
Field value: 99.7 °F
